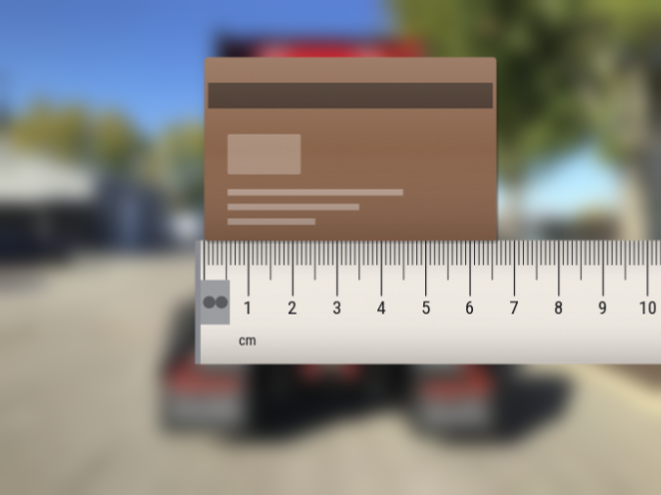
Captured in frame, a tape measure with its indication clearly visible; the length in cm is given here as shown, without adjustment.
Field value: 6.6 cm
